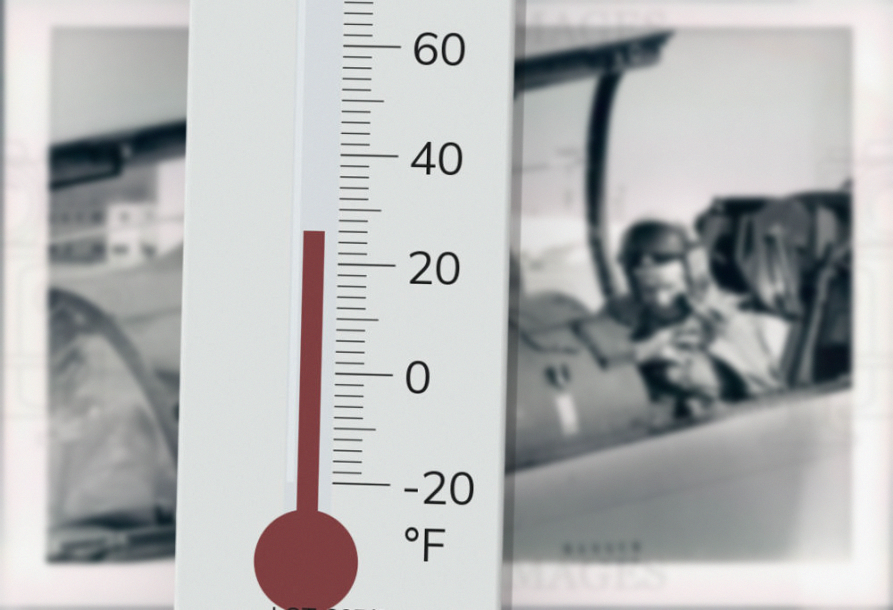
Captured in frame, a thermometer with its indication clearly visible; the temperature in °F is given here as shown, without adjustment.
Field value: 26 °F
